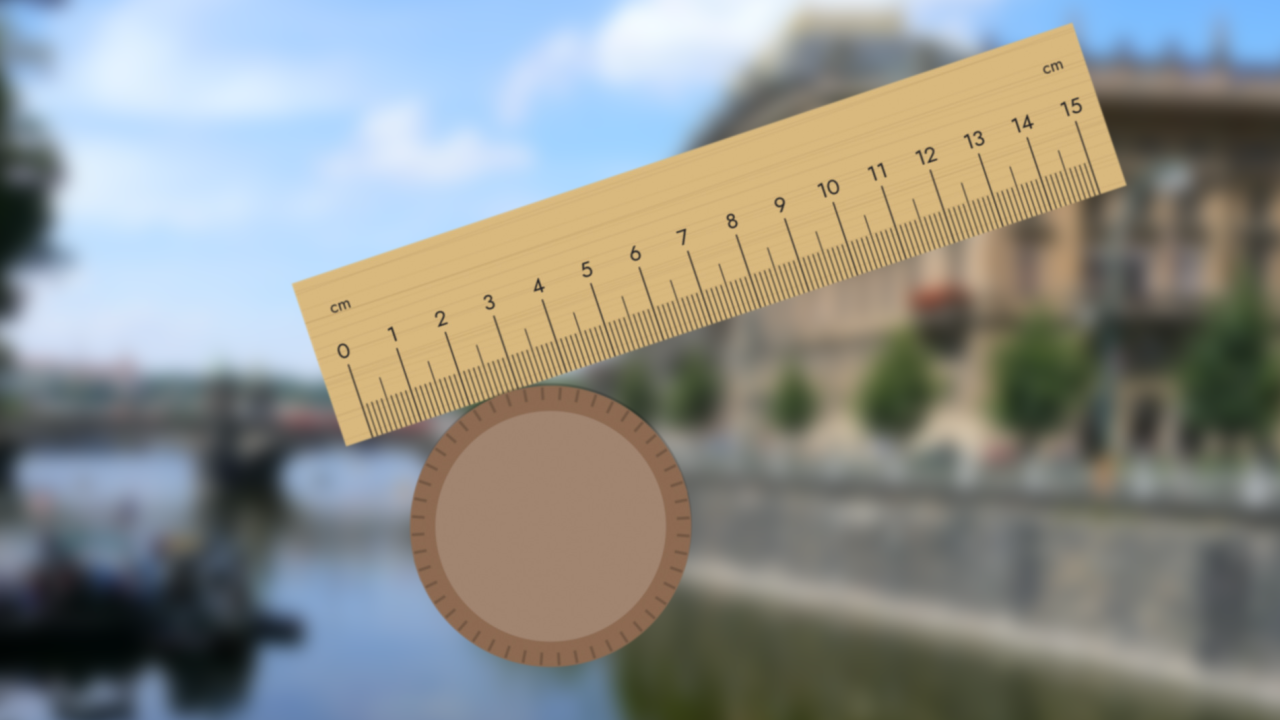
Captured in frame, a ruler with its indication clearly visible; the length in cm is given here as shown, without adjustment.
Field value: 5.5 cm
